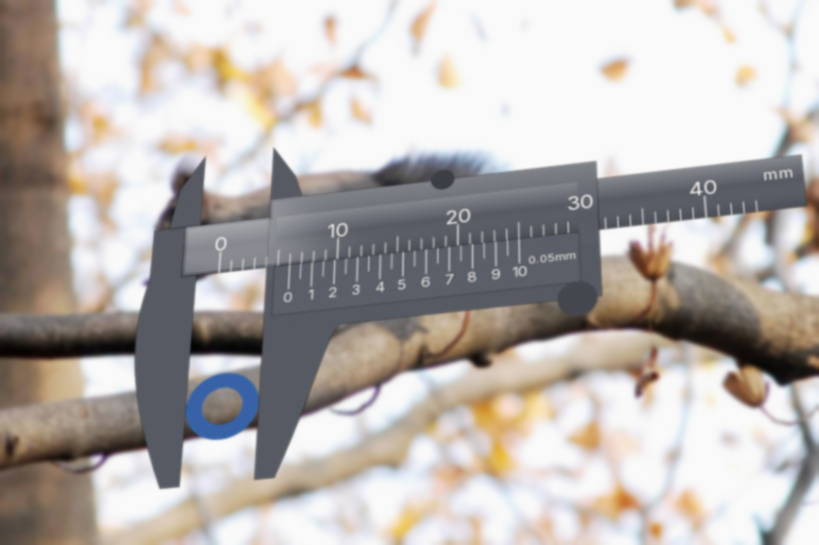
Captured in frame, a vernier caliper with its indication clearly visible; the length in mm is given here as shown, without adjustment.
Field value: 6.0 mm
